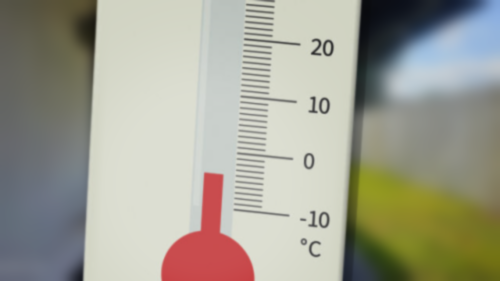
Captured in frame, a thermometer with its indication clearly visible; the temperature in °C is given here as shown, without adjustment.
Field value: -4 °C
